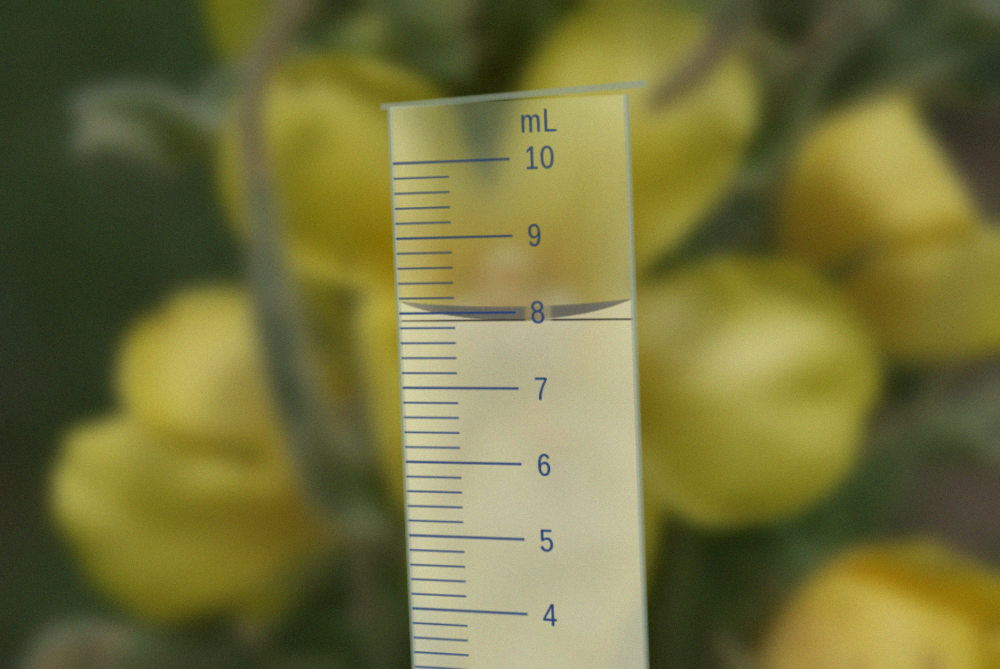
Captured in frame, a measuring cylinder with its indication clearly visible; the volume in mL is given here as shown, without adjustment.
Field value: 7.9 mL
